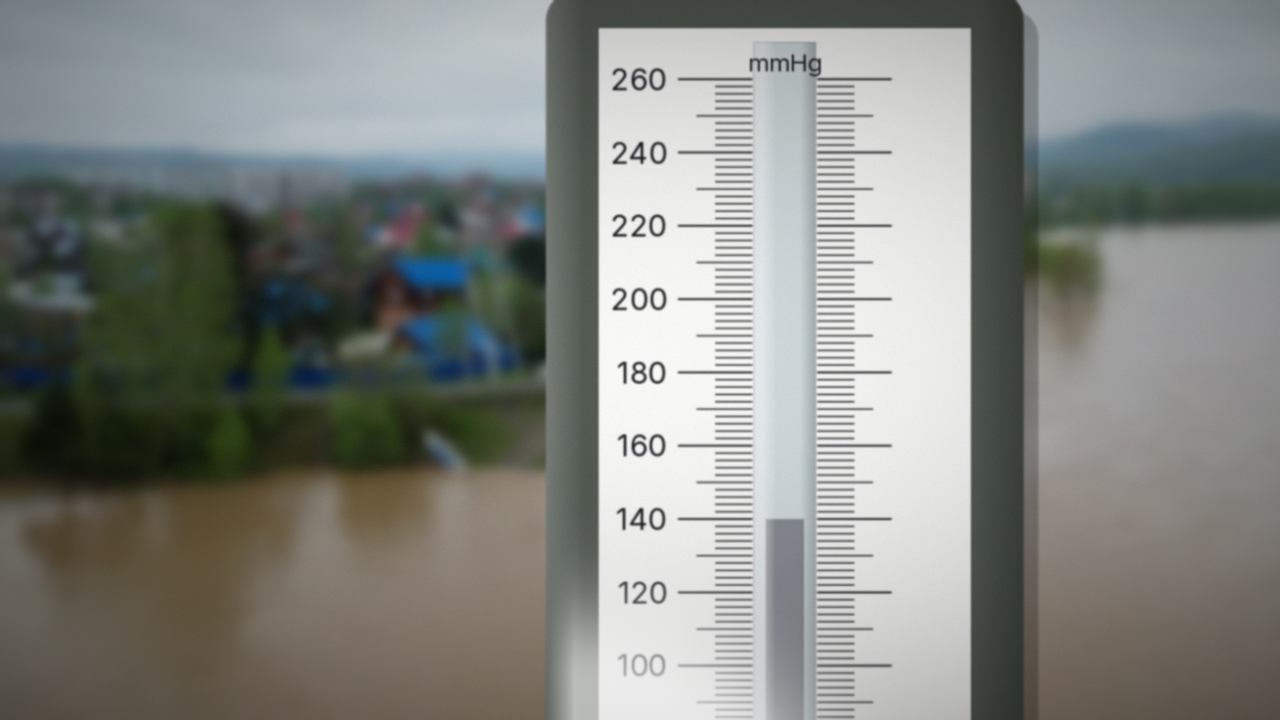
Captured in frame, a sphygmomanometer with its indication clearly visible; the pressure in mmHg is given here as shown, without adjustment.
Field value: 140 mmHg
